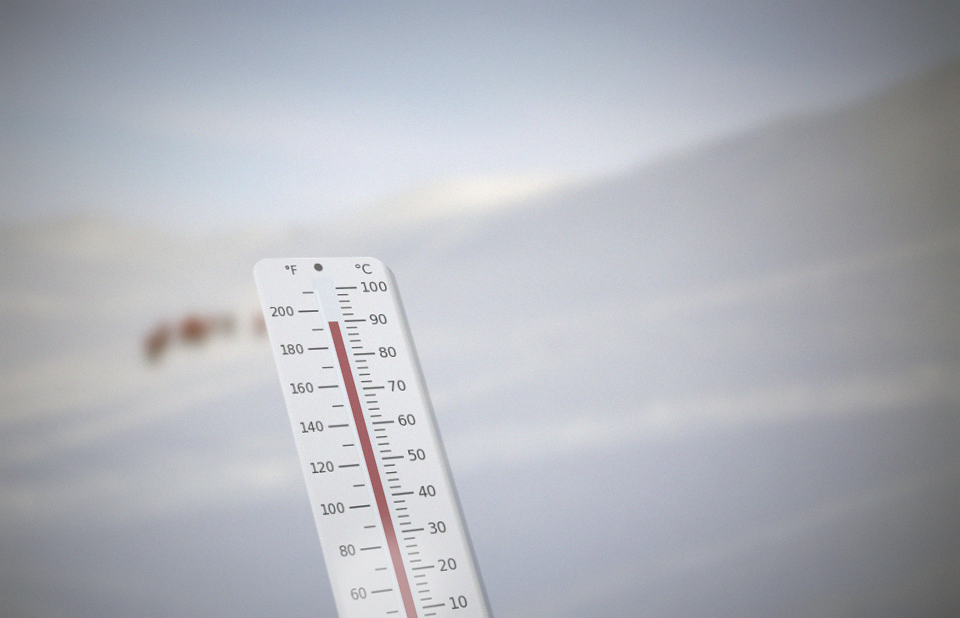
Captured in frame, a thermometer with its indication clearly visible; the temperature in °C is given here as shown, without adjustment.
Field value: 90 °C
